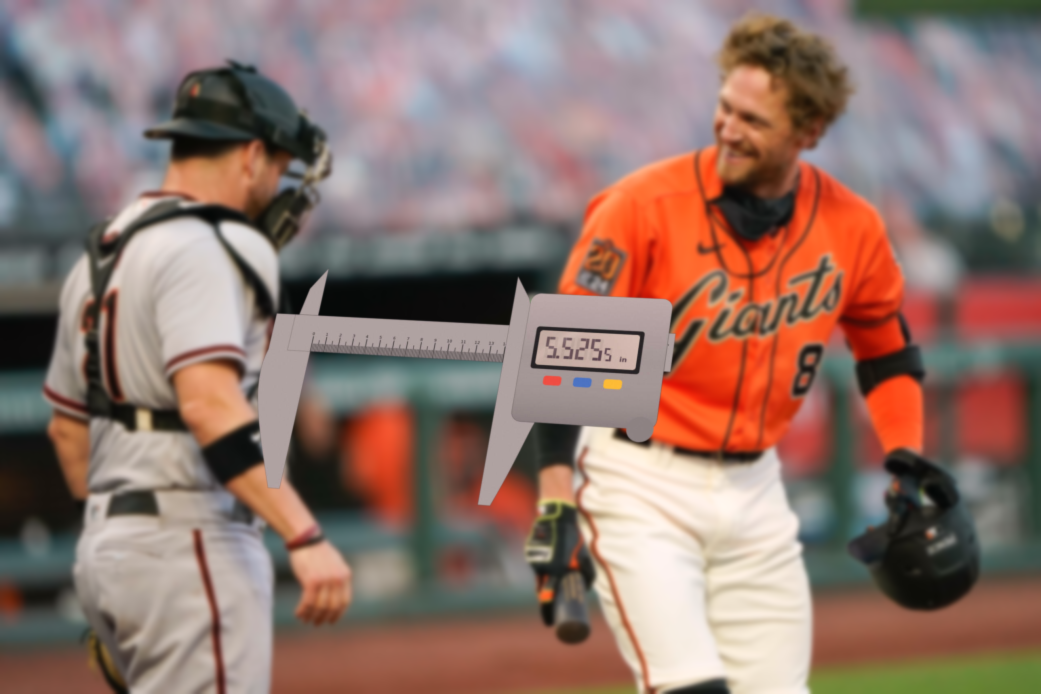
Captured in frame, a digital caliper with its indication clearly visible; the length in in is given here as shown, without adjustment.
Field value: 5.5255 in
